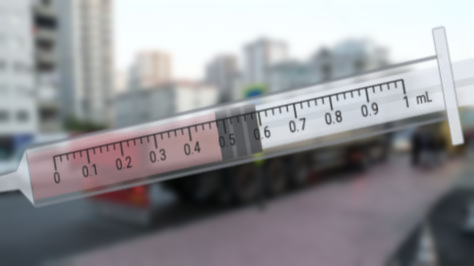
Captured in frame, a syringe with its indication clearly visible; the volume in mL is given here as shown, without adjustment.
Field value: 0.48 mL
